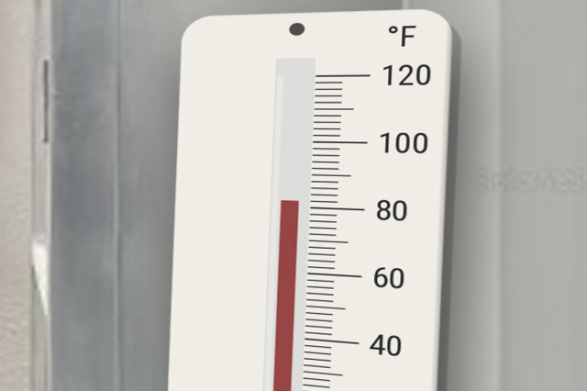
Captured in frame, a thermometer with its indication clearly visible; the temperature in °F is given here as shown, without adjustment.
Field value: 82 °F
